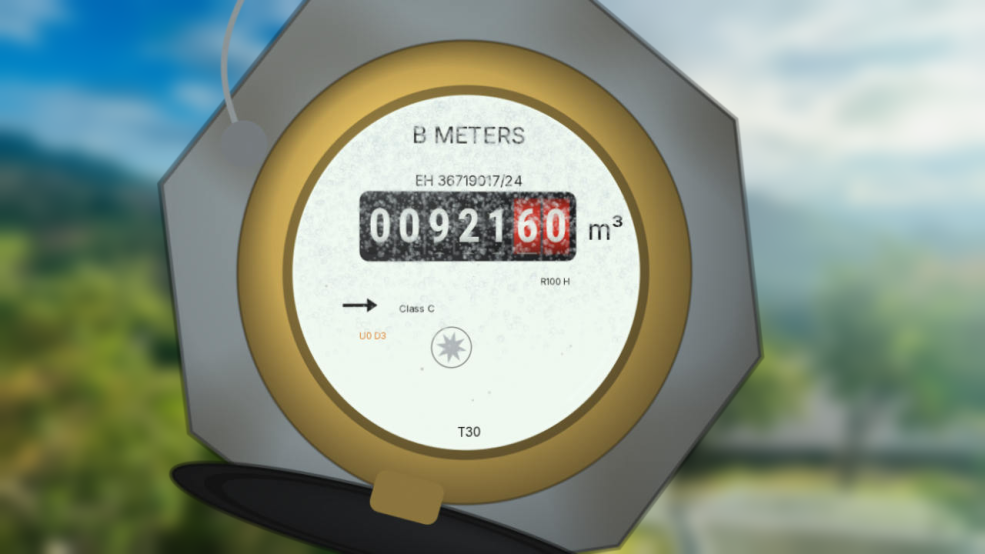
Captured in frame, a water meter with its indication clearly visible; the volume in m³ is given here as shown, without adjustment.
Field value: 921.60 m³
